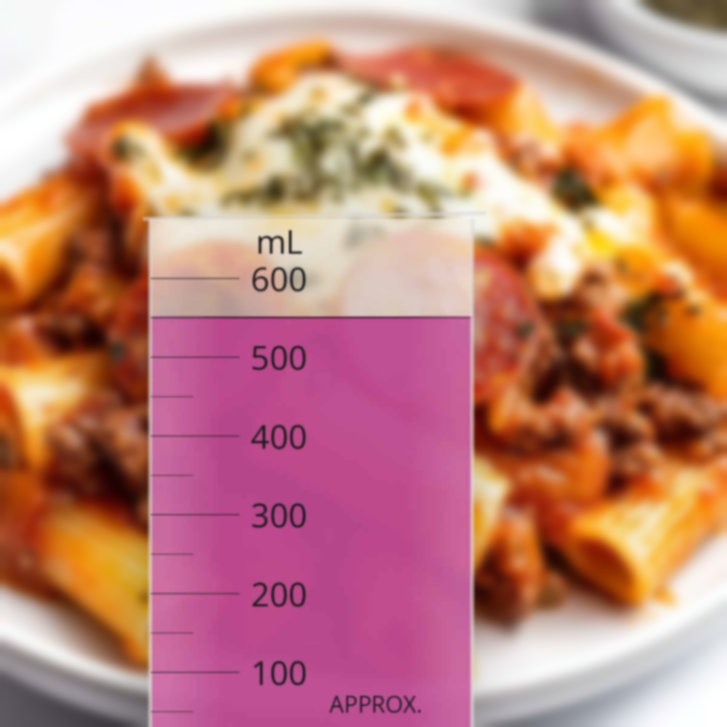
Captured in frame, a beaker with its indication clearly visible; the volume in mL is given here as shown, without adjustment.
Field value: 550 mL
